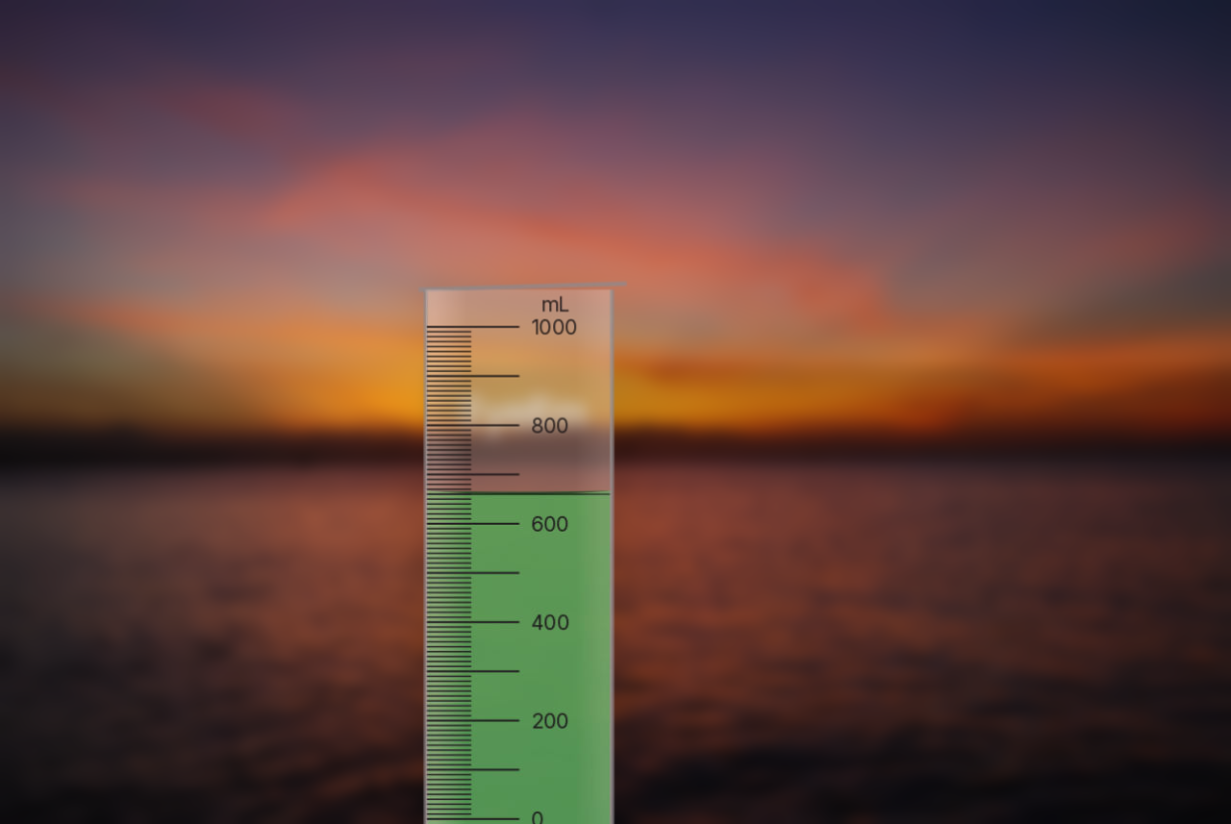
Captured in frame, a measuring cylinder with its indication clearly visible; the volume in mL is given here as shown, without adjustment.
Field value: 660 mL
